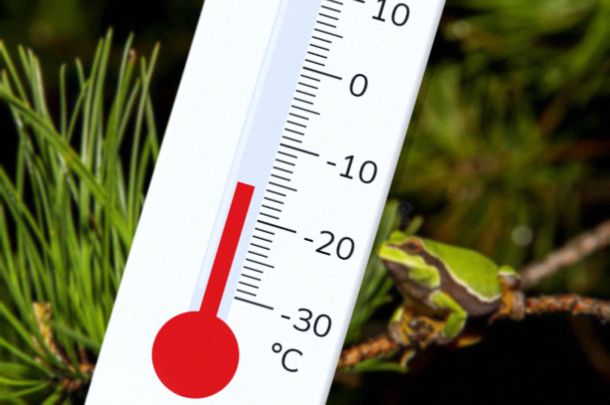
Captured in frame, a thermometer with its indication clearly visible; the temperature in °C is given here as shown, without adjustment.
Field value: -16 °C
